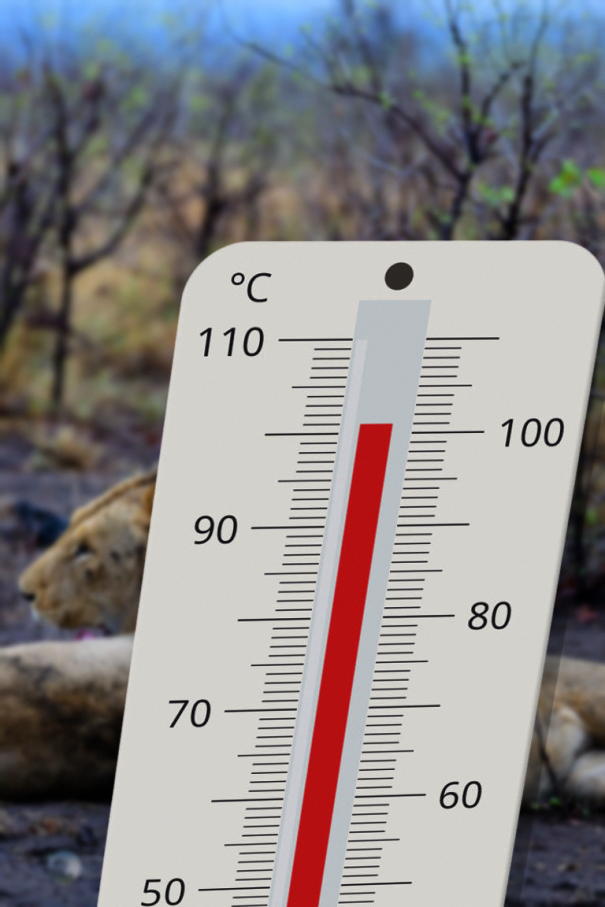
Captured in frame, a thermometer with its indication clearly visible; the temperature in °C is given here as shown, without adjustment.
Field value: 101 °C
